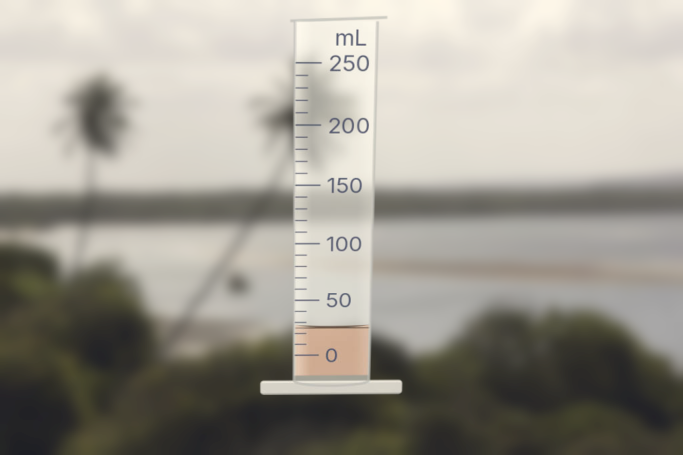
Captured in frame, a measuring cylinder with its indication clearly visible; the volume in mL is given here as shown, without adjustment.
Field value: 25 mL
